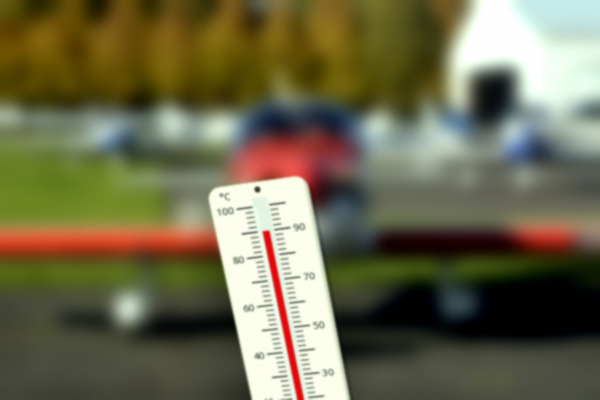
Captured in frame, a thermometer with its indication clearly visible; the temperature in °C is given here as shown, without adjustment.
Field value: 90 °C
